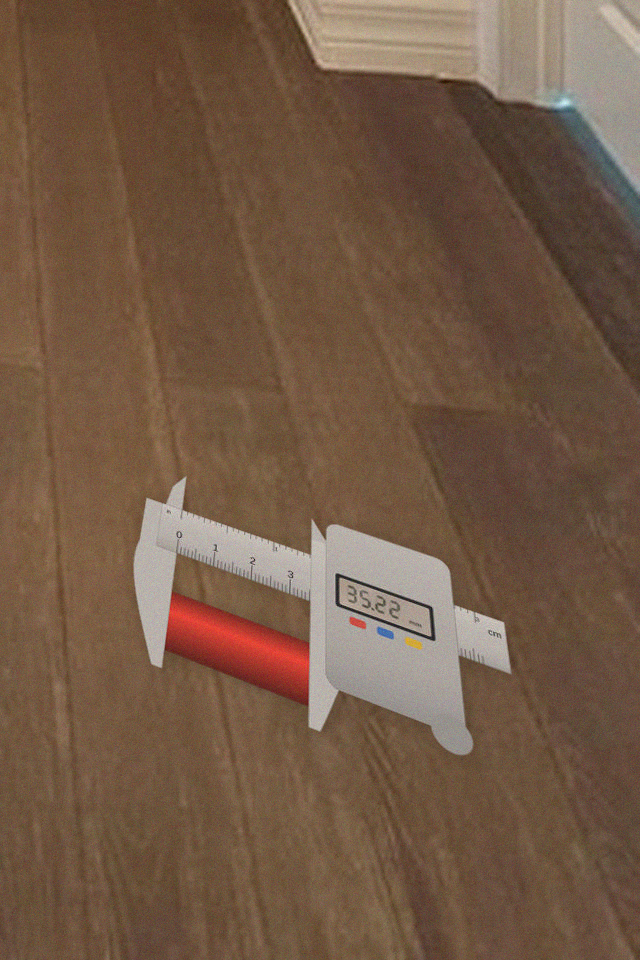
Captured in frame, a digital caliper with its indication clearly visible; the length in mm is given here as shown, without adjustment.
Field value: 35.22 mm
